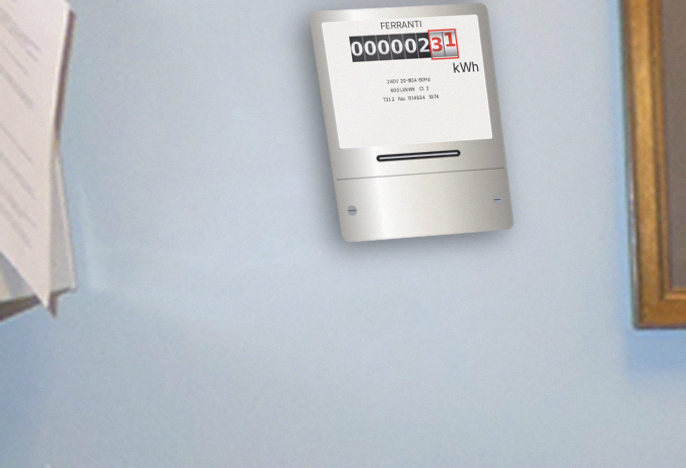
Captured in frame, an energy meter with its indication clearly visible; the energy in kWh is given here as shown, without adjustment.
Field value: 2.31 kWh
